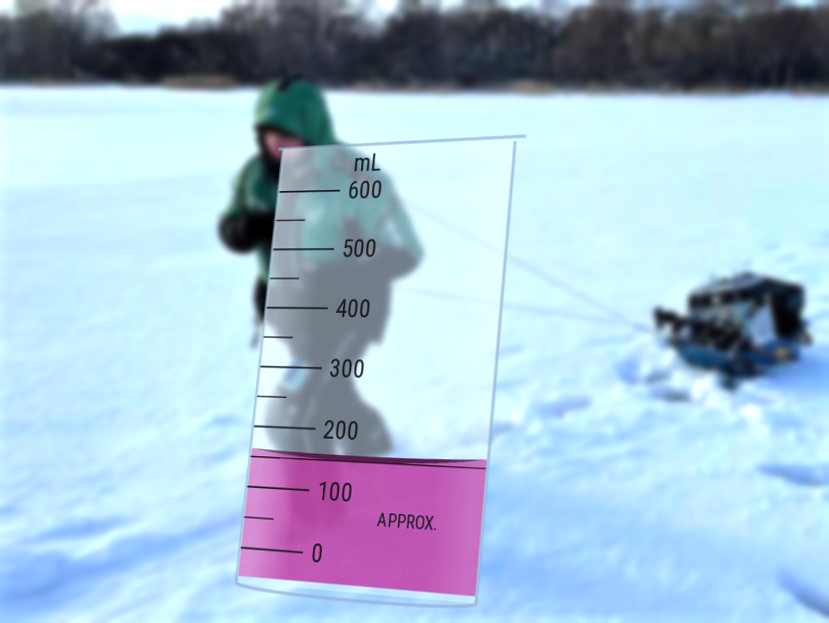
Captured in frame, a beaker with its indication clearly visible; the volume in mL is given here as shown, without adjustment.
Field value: 150 mL
